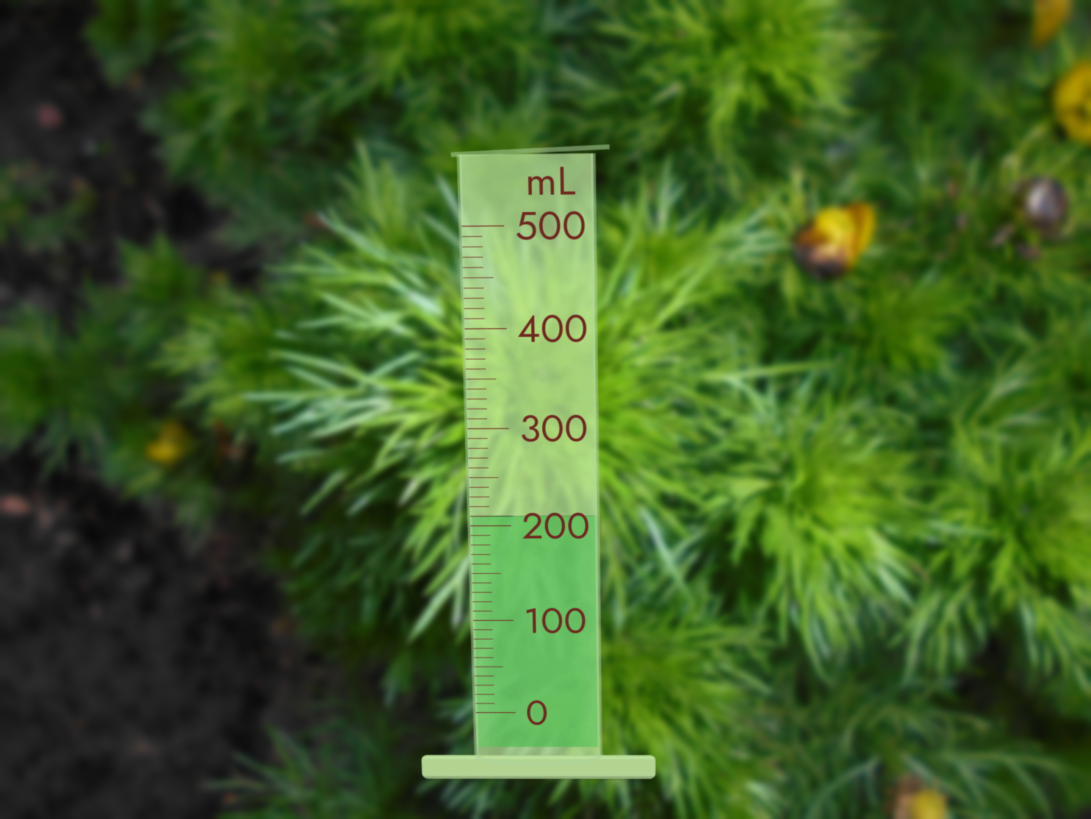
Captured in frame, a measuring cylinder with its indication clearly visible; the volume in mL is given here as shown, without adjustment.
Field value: 210 mL
